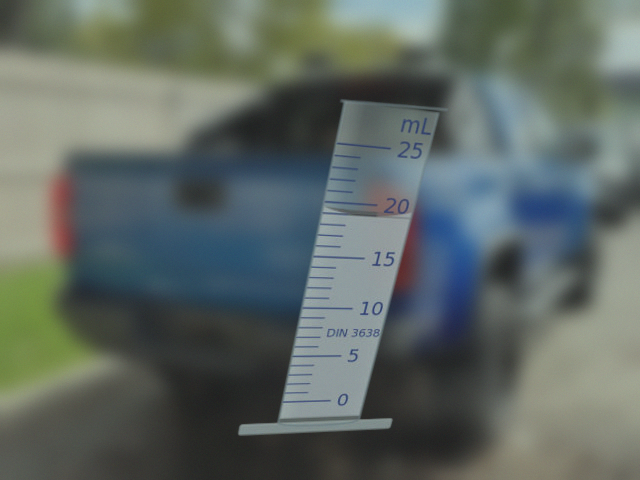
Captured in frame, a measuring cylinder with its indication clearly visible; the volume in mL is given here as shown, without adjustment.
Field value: 19 mL
